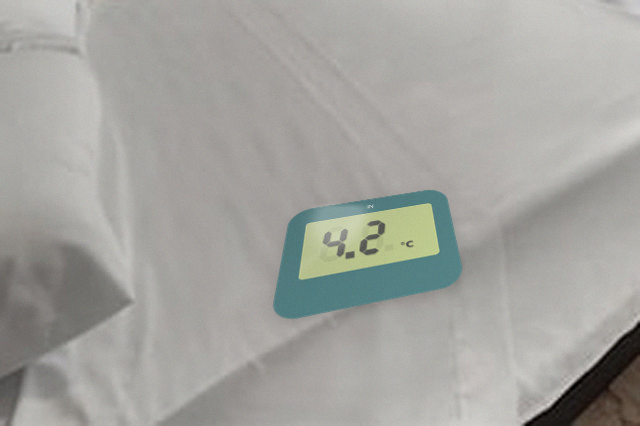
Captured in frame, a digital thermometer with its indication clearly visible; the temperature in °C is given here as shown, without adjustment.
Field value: 4.2 °C
